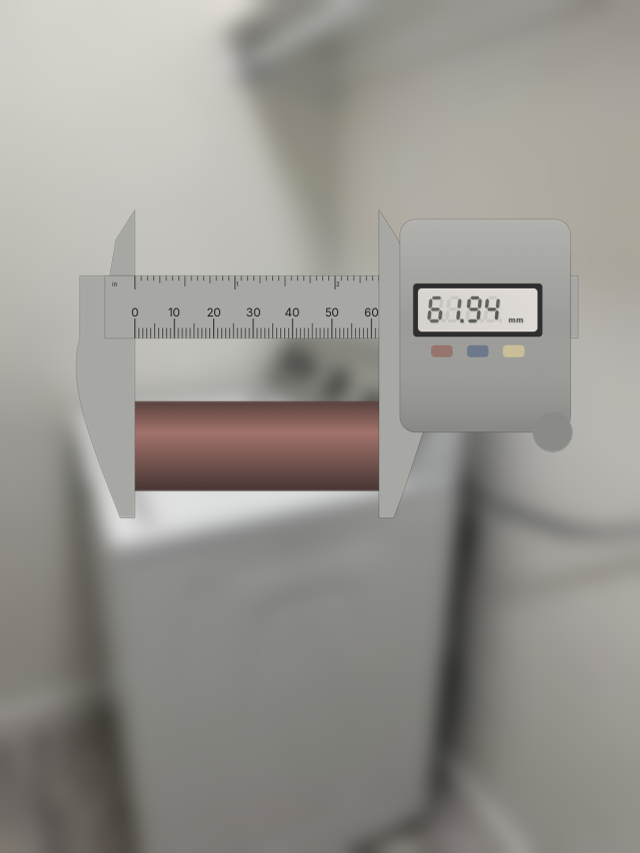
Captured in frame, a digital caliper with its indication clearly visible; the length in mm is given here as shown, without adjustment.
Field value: 61.94 mm
